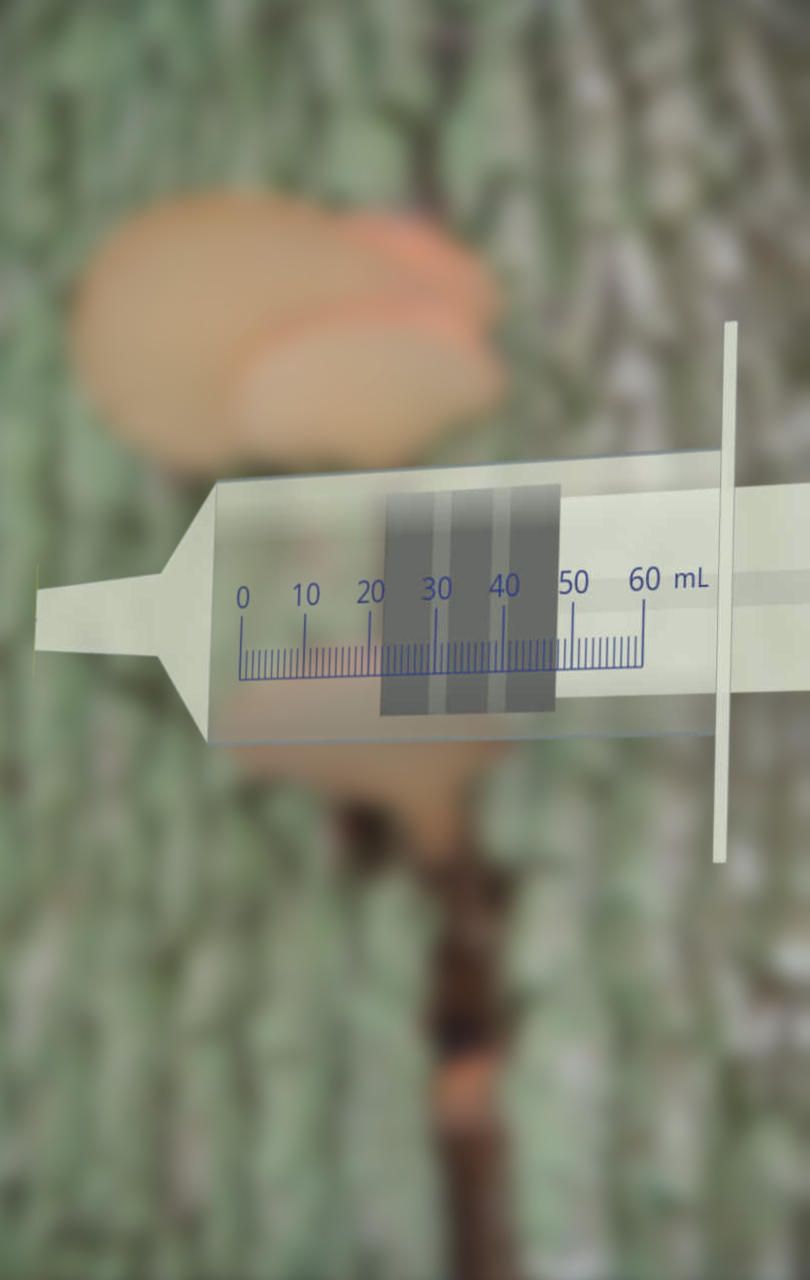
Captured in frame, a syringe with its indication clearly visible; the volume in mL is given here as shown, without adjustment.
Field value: 22 mL
